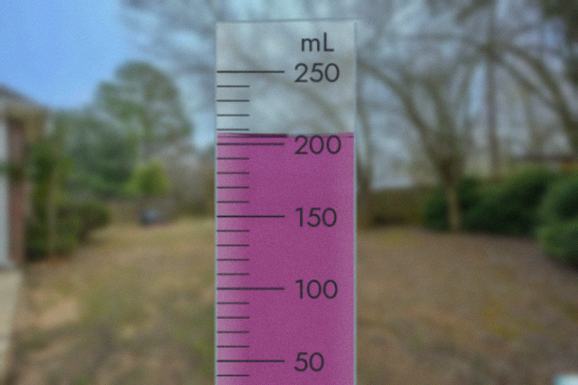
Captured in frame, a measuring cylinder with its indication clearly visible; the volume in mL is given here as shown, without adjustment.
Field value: 205 mL
